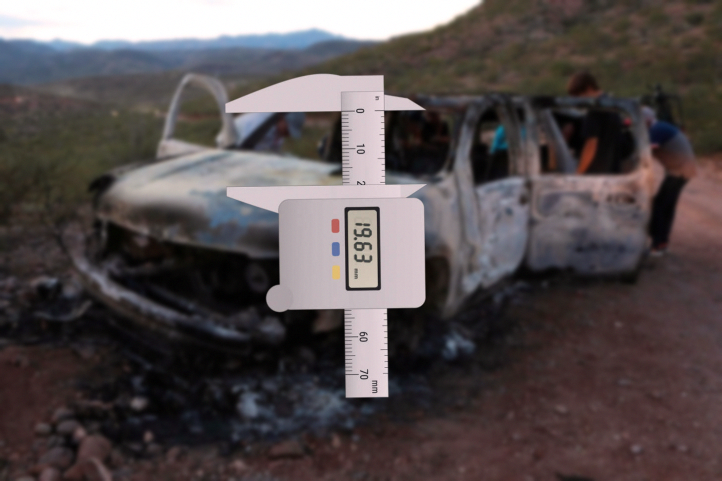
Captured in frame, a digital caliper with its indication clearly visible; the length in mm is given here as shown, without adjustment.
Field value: 19.63 mm
